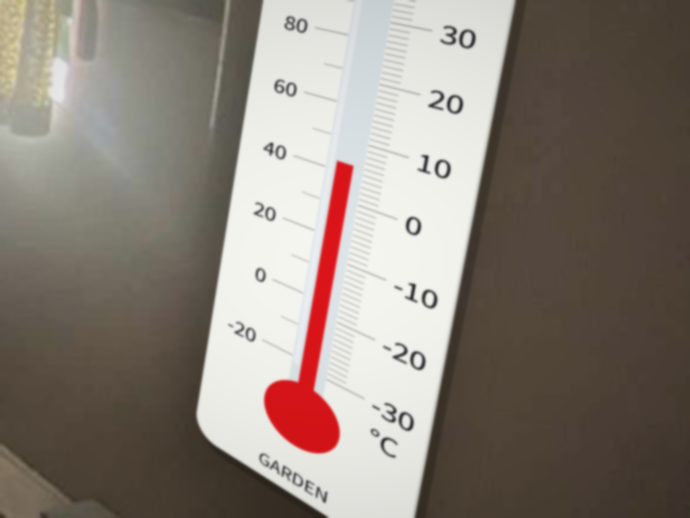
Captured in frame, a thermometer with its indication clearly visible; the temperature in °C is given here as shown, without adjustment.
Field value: 6 °C
